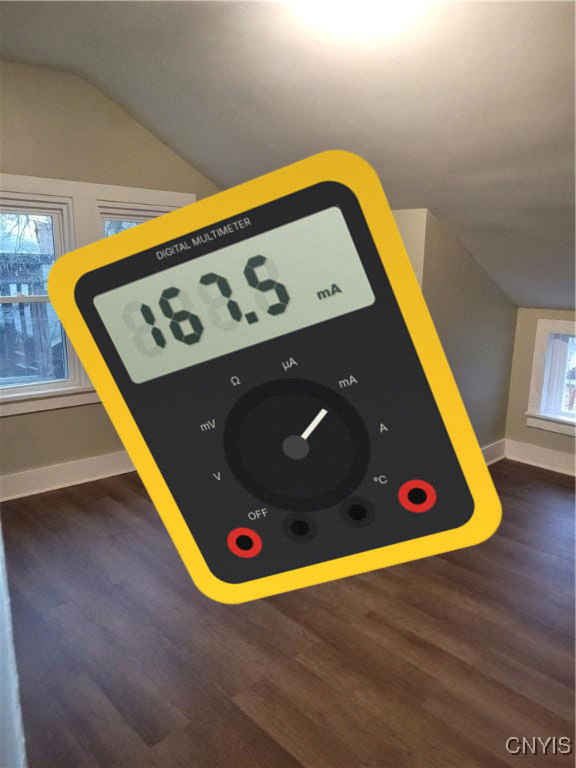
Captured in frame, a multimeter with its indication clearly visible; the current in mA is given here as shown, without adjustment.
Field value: 167.5 mA
